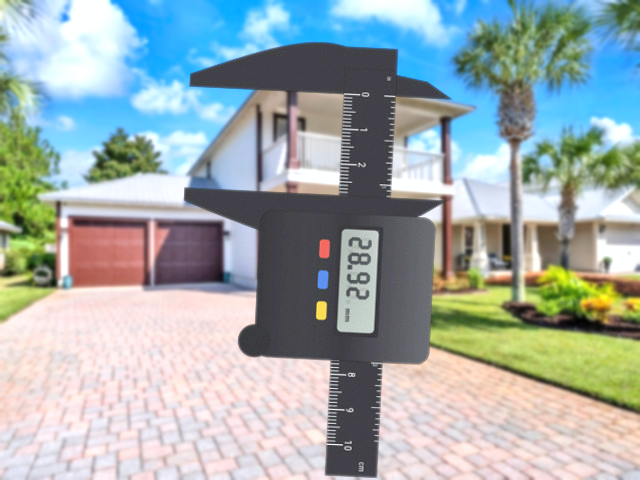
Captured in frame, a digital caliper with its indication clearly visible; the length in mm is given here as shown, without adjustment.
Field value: 28.92 mm
